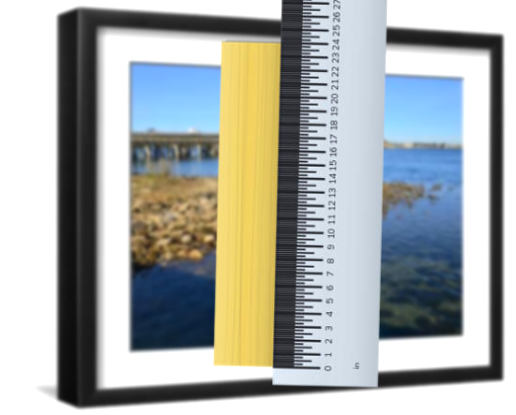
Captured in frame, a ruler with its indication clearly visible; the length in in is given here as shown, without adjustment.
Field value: 24 in
